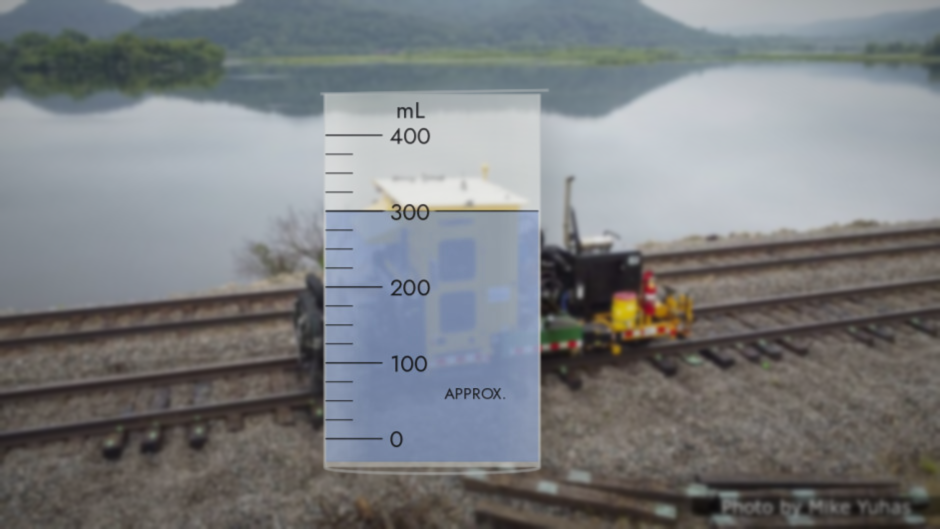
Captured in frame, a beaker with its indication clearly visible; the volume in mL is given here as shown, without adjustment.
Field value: 300 mL
